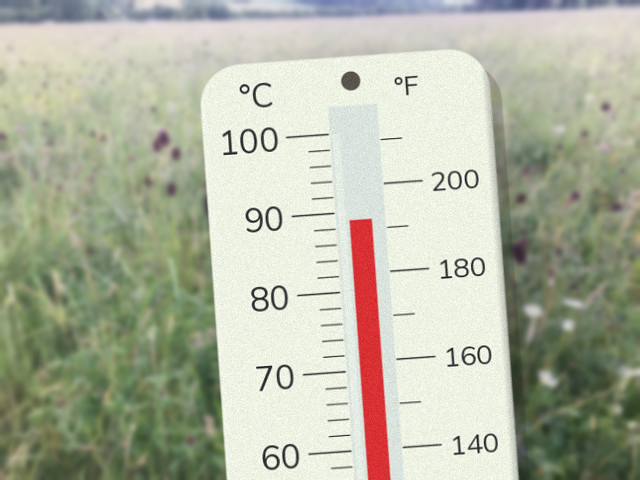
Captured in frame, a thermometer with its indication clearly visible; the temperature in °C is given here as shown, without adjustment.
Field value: 89 °C
